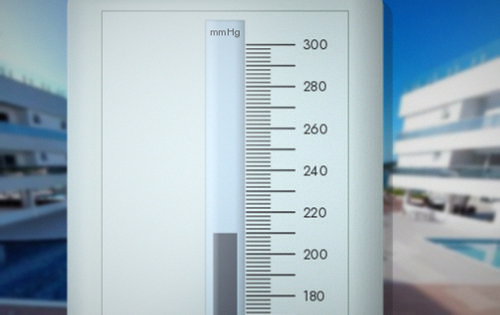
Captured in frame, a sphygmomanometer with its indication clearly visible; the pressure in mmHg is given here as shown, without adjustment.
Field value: 210 mmHg
